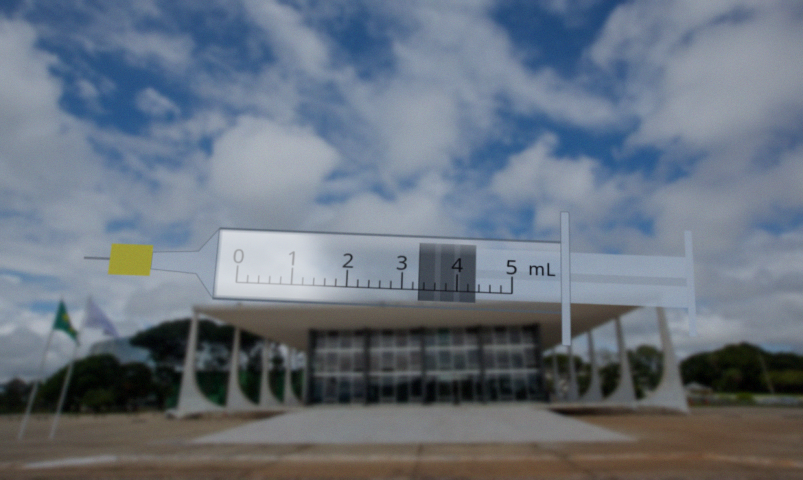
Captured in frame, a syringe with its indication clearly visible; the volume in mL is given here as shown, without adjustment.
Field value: 3.3 mL
